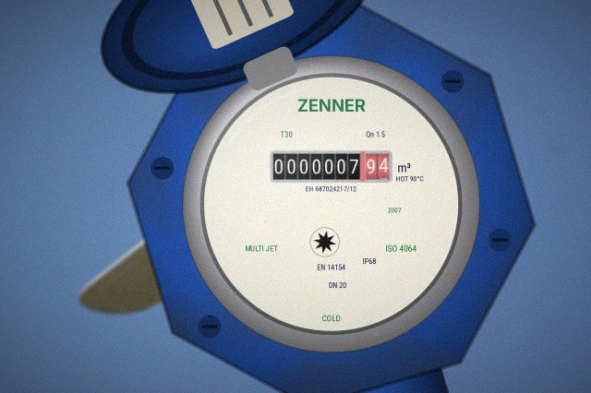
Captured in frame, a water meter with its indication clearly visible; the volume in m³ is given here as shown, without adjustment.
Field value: 7.94 m³
